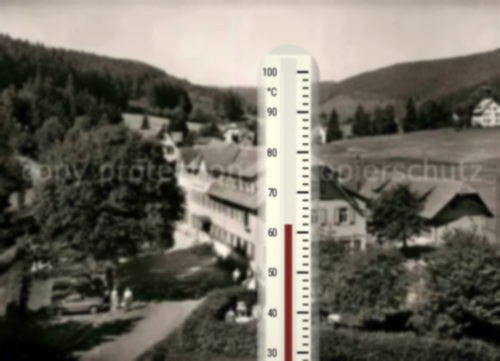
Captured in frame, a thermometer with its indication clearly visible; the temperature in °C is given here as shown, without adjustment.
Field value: 62 °C
